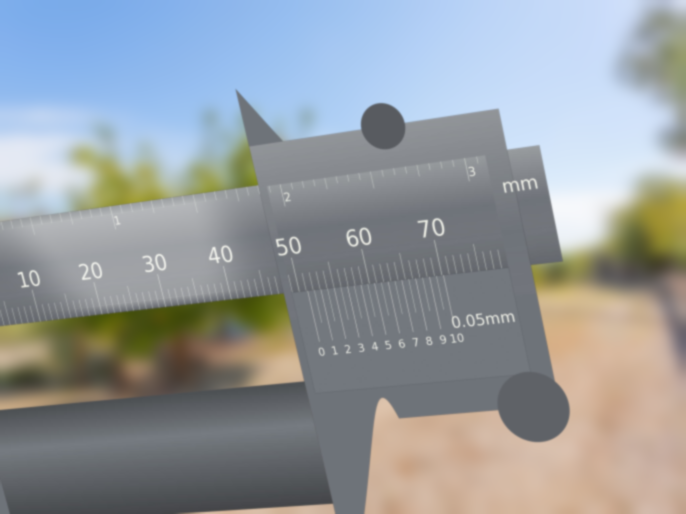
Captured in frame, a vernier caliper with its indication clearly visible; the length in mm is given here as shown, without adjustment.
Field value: 51.2 mm
